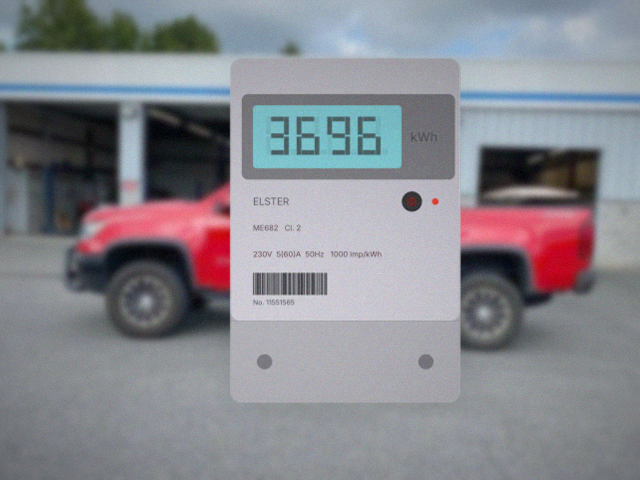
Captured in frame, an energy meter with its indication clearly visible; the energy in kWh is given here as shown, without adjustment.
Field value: 3696 kWh
